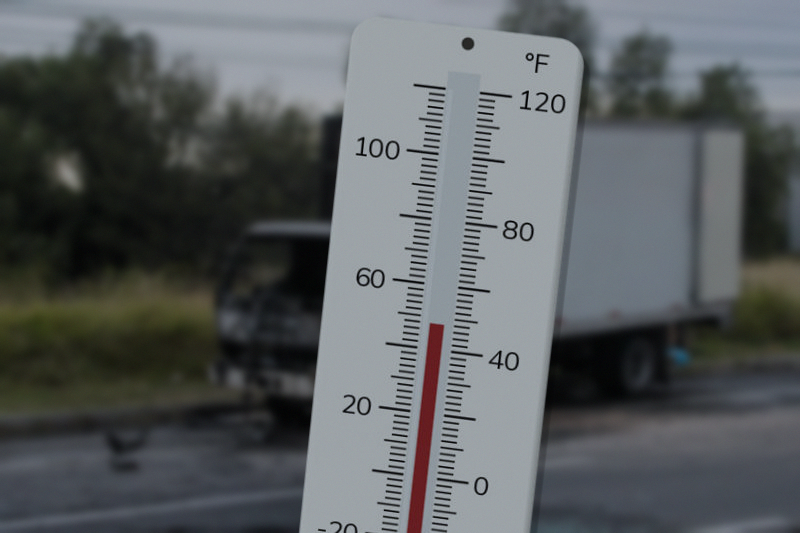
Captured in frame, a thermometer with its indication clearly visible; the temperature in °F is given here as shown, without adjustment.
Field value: 48 °F
